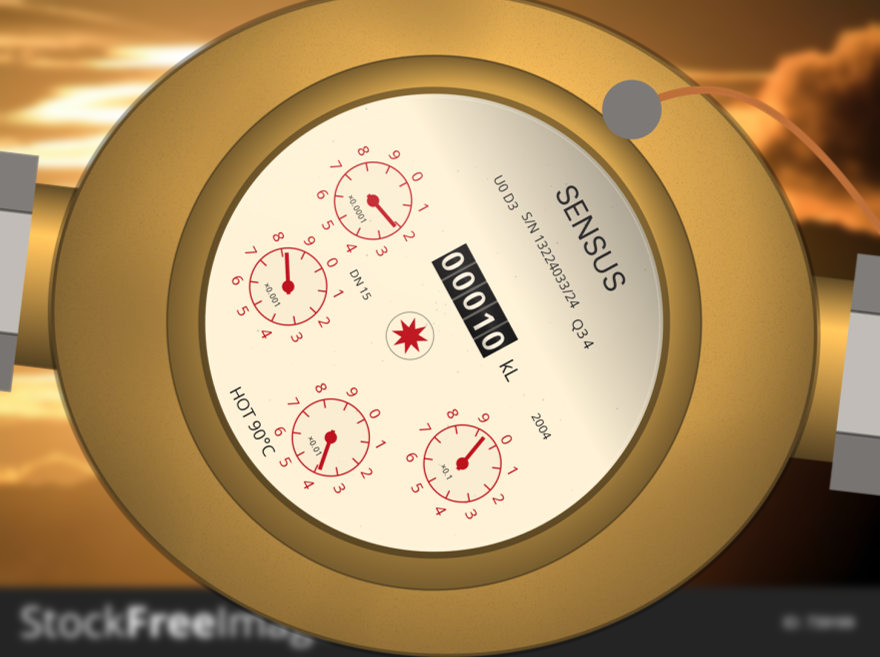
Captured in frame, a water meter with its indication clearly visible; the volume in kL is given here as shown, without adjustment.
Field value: 9.9382 kL
